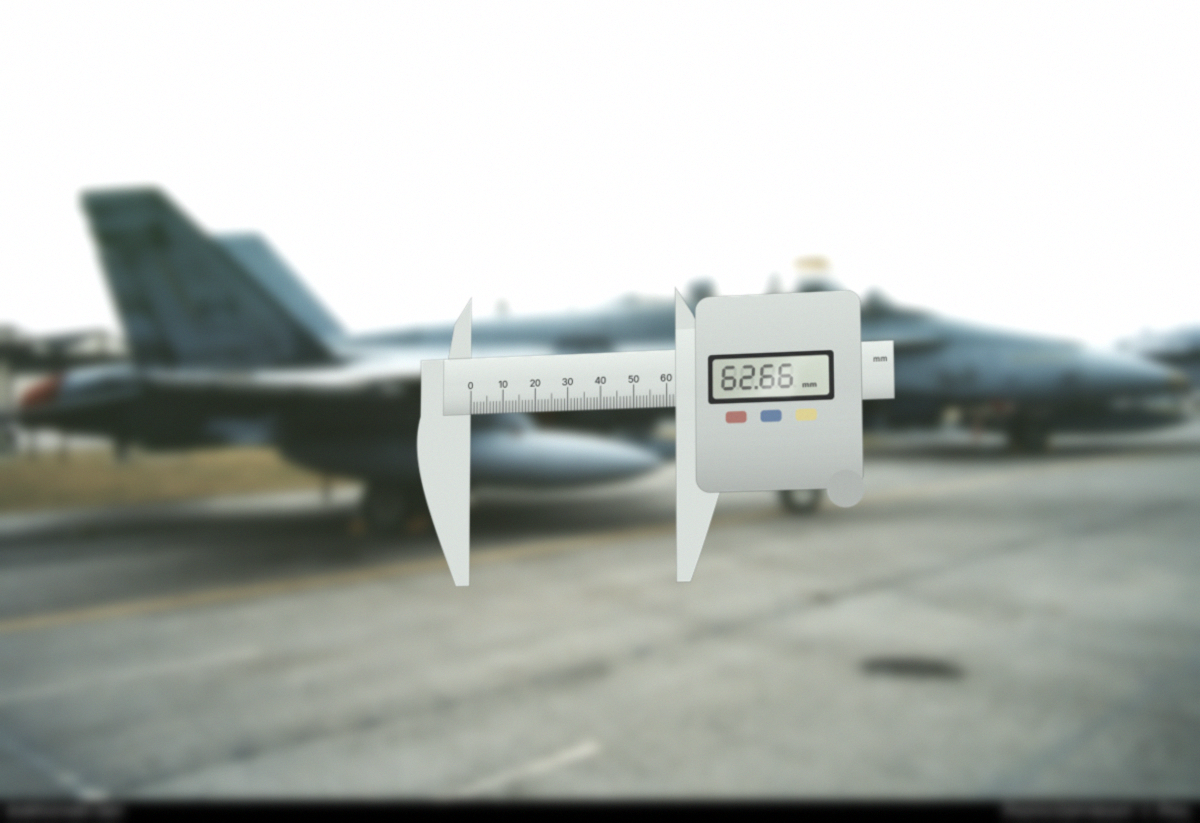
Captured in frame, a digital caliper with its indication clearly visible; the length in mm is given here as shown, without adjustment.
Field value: 62.66 mm
